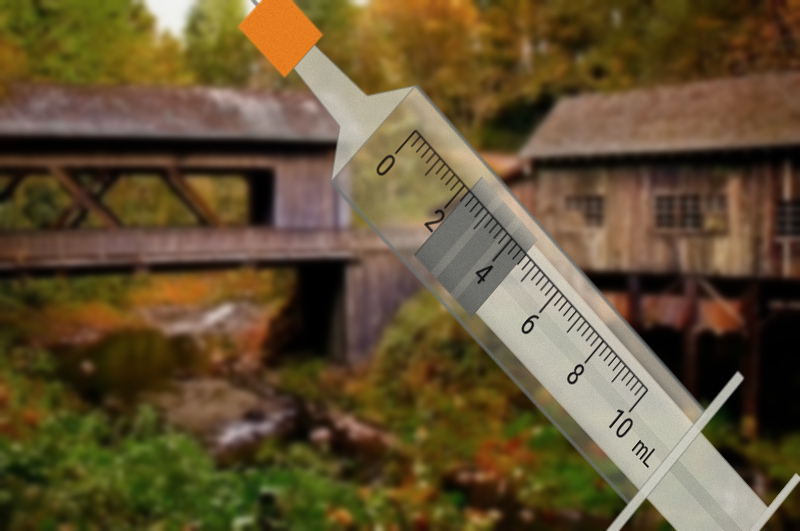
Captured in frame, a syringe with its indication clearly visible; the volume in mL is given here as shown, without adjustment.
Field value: 2.2 mL
